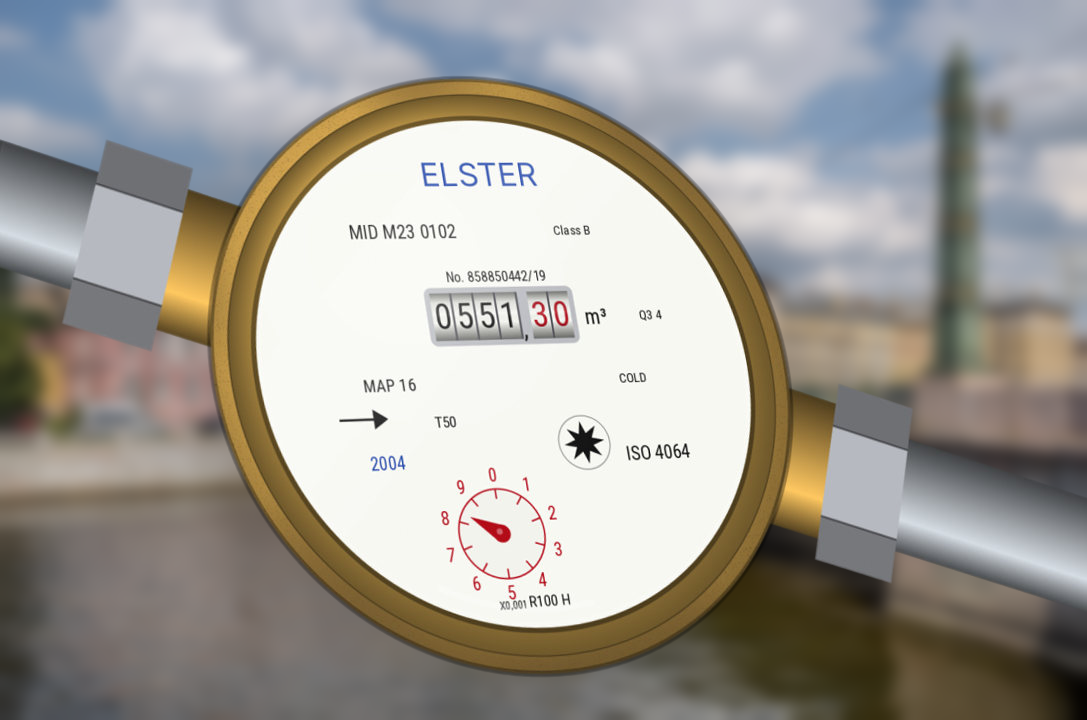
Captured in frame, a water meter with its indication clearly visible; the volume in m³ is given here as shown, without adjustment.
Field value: 551.308 m³
